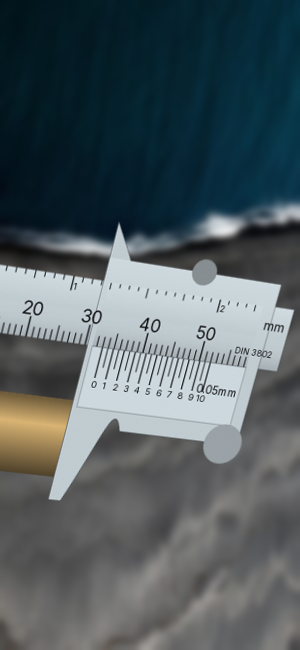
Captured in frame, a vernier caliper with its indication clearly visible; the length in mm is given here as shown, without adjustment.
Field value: 33.0 mm
